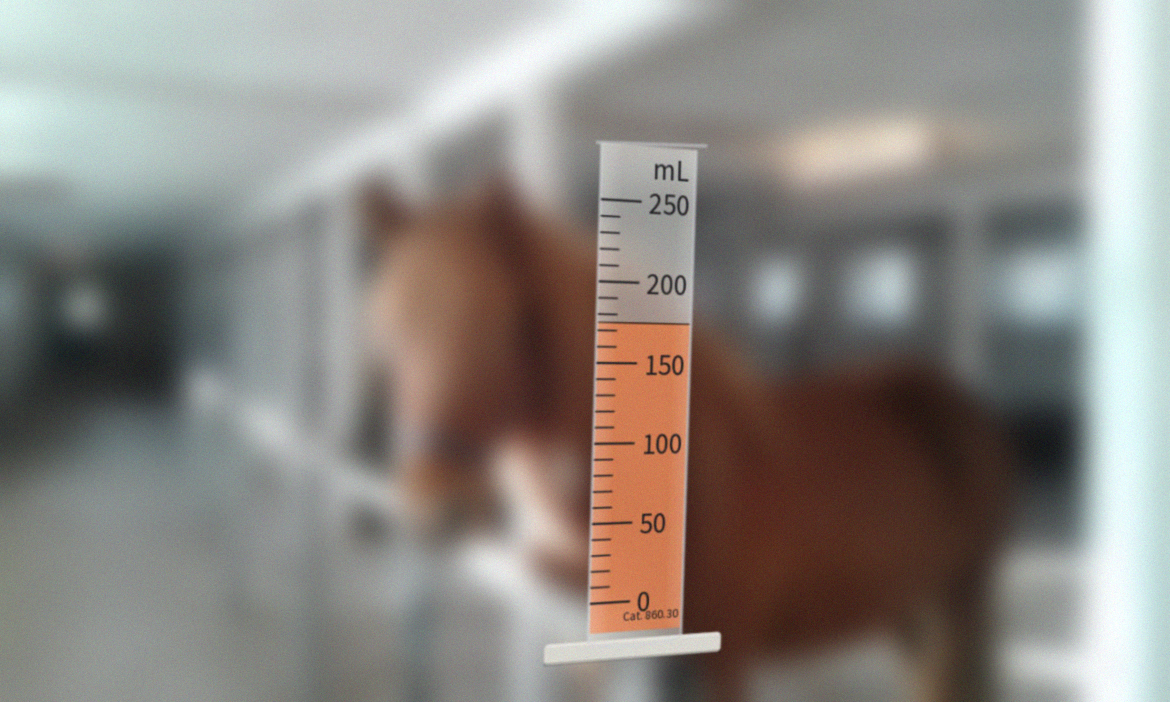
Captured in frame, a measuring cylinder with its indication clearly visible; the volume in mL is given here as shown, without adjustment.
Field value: 175 mL
